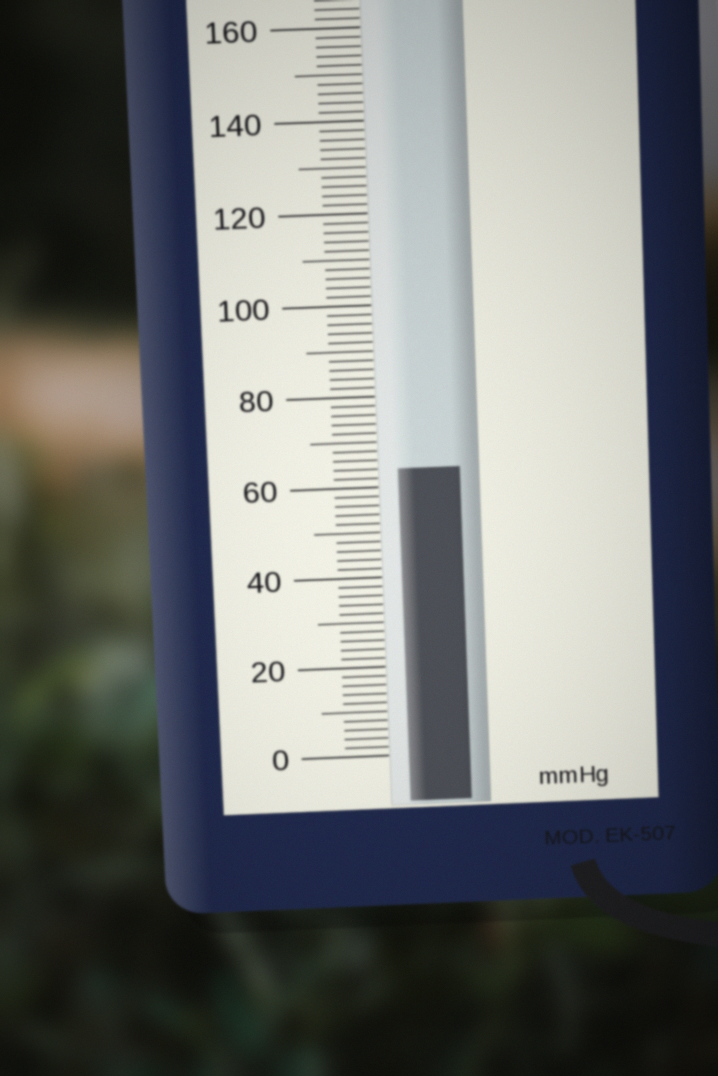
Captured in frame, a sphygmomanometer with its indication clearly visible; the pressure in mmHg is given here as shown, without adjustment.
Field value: 64 mmHg
